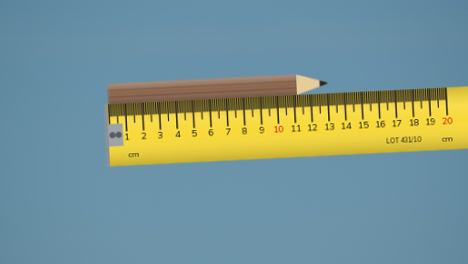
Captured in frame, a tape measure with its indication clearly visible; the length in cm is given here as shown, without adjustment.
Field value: 13 cm
